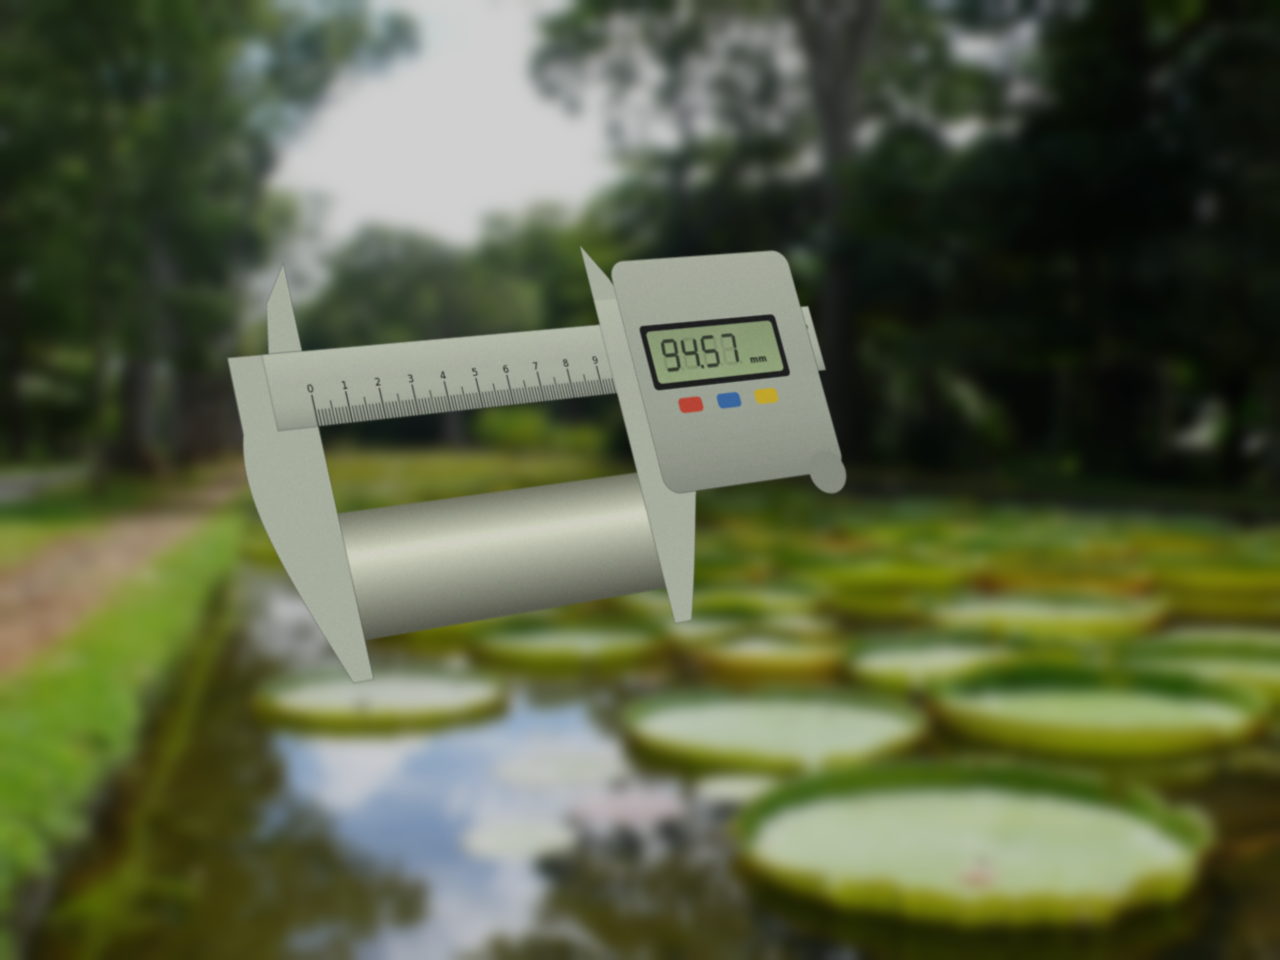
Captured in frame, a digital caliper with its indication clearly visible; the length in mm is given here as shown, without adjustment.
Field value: 94.57 mm
